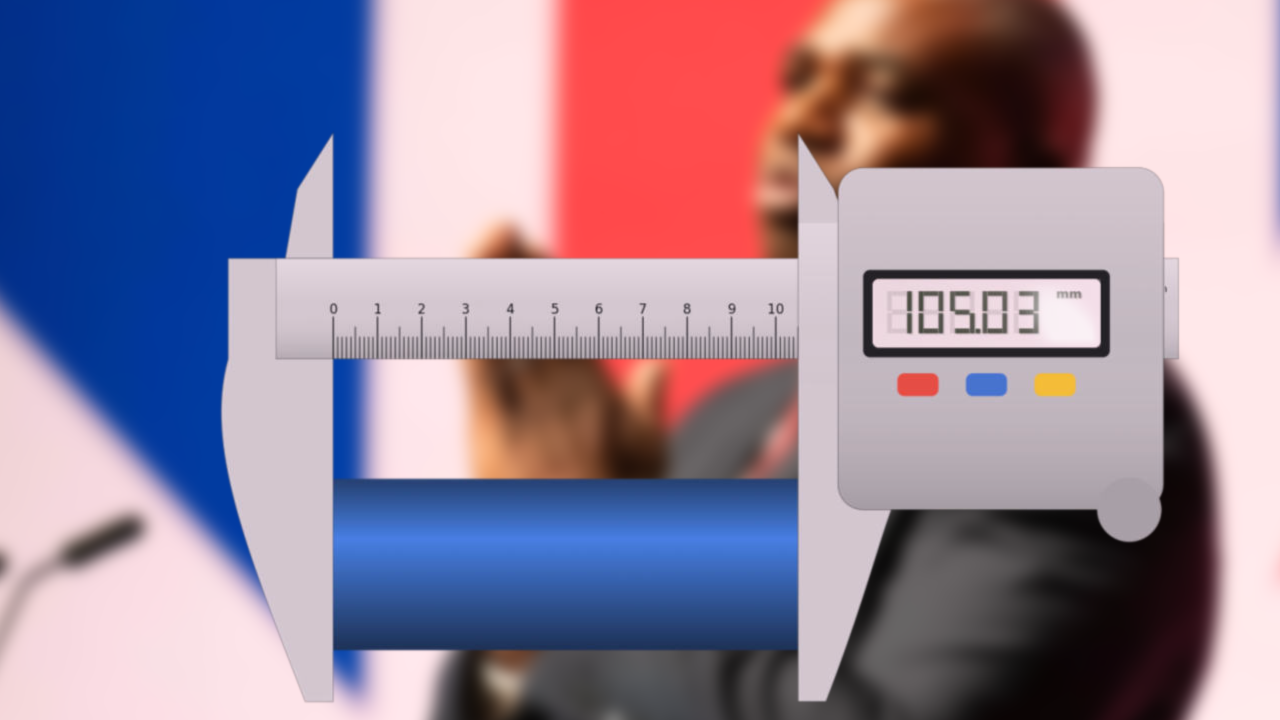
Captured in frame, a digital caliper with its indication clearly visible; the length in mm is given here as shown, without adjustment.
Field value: 105.03 mm
